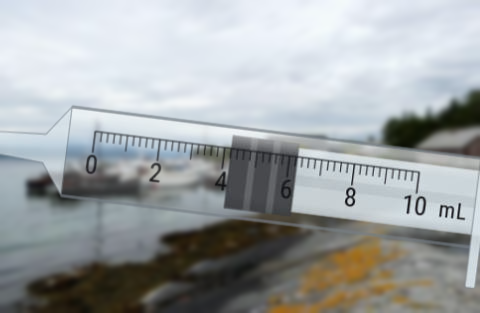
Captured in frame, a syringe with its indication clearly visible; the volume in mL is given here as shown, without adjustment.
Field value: 4.2 mL
